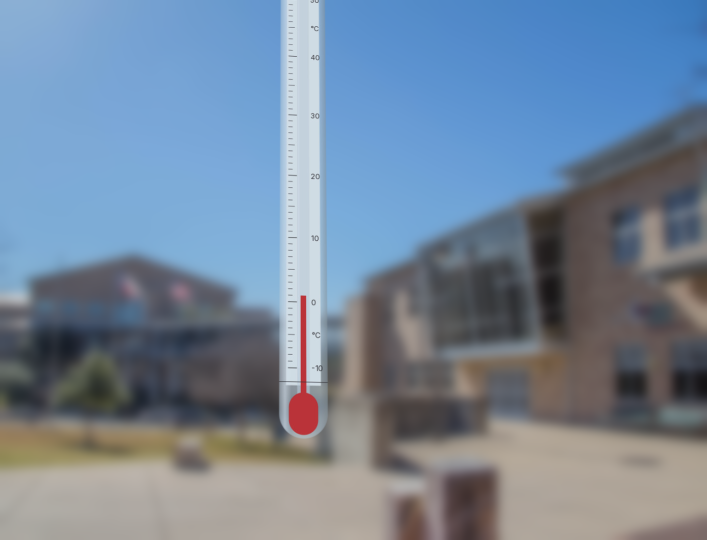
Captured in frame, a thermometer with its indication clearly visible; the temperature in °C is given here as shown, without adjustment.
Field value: 1 °C
